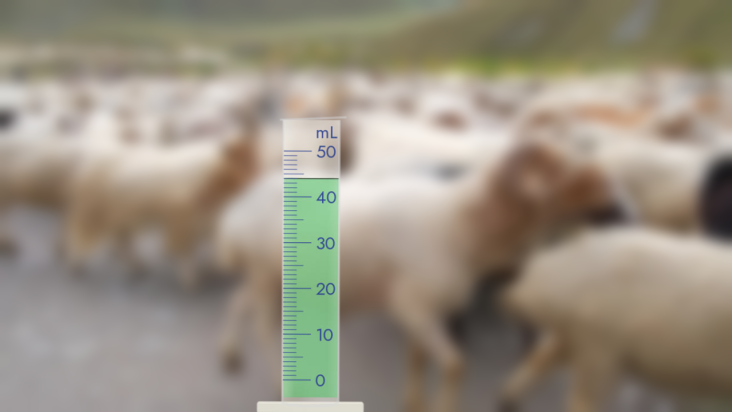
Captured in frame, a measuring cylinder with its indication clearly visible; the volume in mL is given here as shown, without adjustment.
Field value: 44 mL
